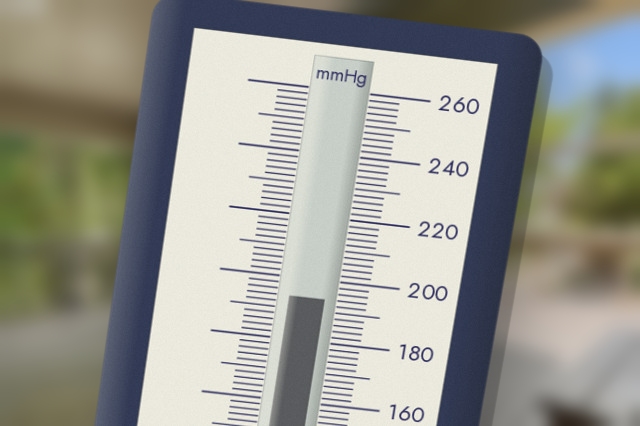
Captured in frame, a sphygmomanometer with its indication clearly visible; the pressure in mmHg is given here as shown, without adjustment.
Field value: 194 mmHg
